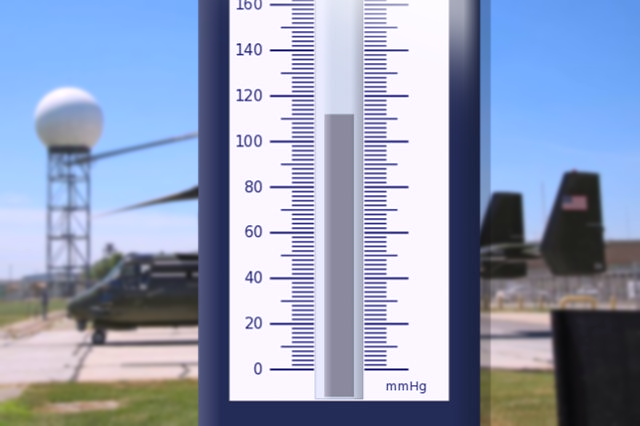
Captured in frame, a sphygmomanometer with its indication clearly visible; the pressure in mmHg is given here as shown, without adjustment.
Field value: 112 mmHg
